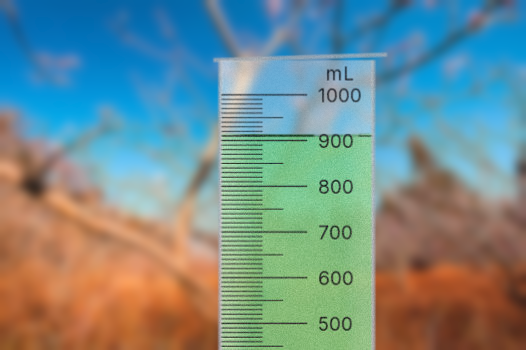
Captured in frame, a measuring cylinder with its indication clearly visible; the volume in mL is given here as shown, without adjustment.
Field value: 910 mL
